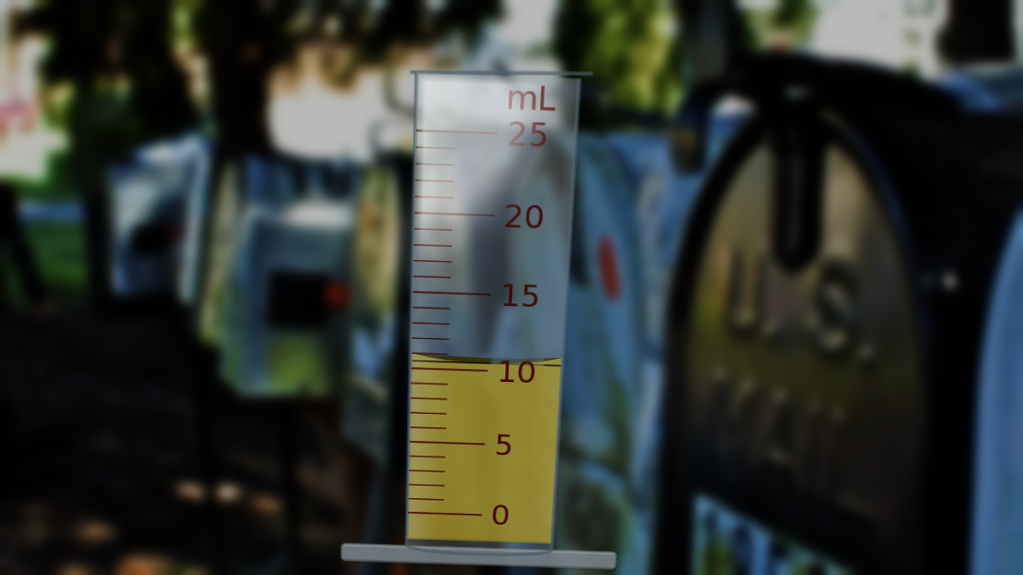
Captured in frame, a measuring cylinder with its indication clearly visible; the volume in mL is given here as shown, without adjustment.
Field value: 10.5 mL
